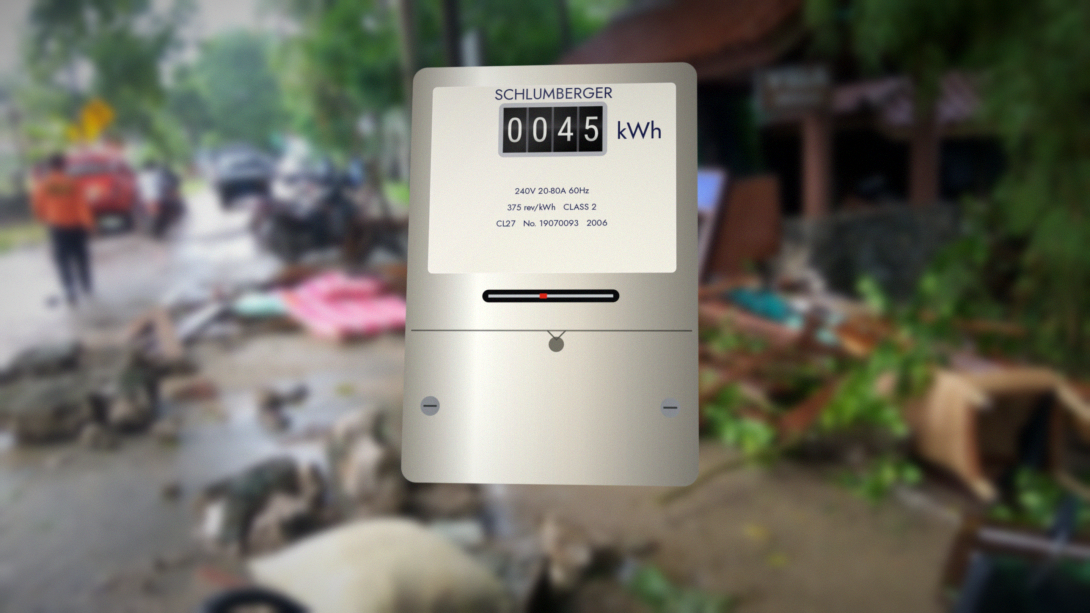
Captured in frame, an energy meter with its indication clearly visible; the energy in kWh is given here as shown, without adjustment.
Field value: 45 kWh
